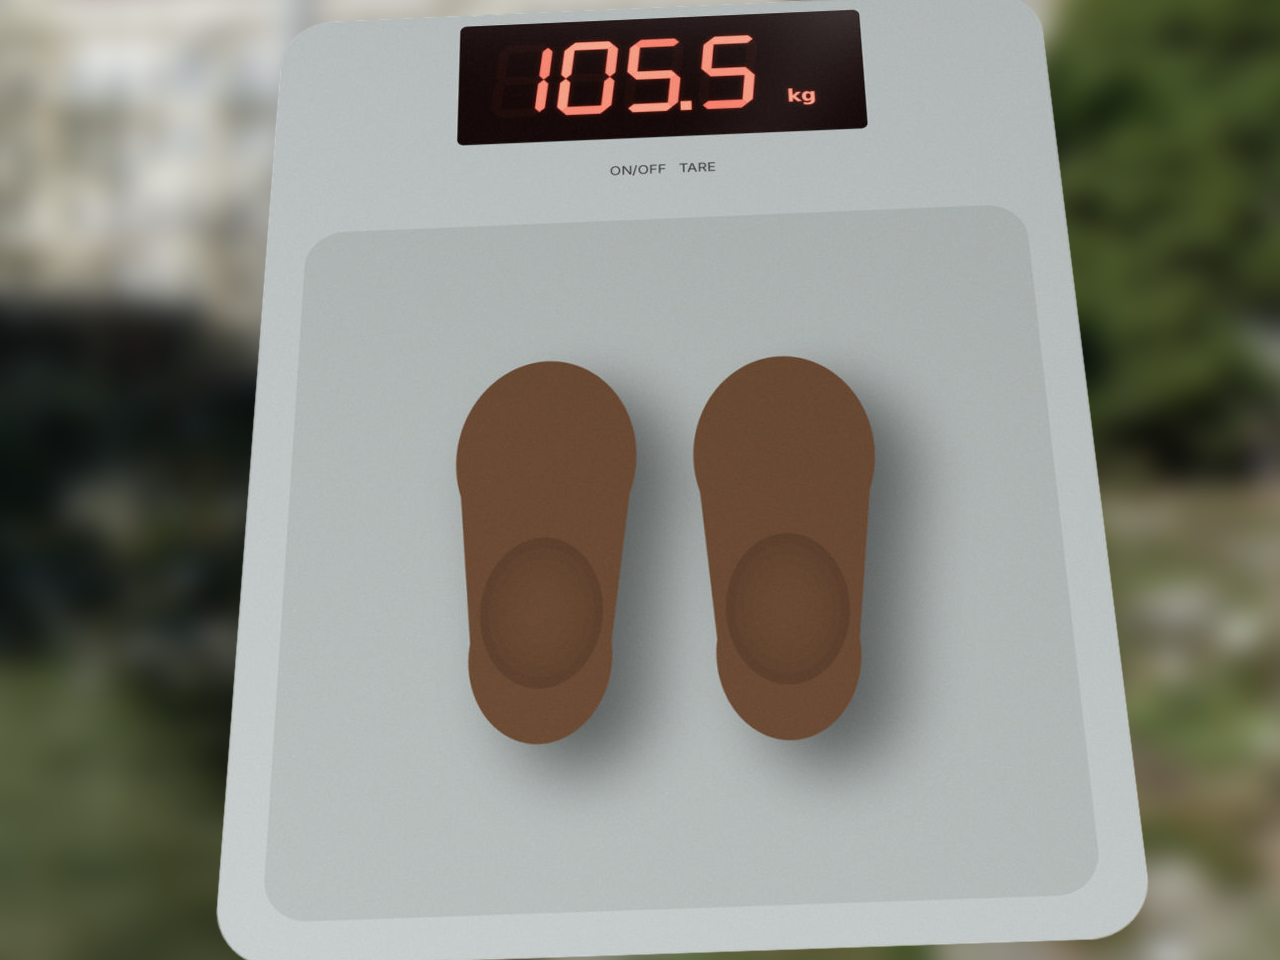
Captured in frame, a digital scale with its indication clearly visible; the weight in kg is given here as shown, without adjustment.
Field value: 105.5 kg
